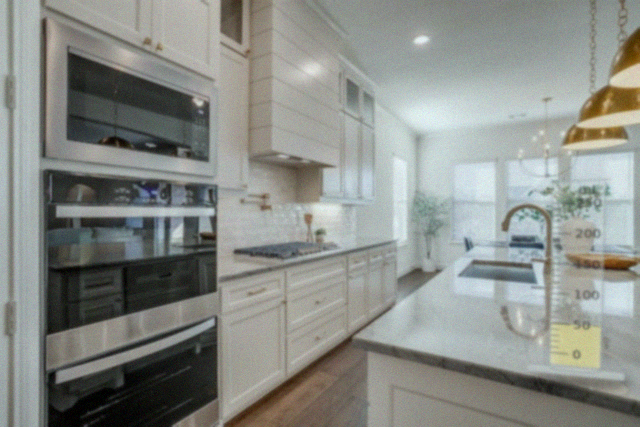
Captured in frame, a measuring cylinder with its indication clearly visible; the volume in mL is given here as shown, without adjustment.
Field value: 50 mL
